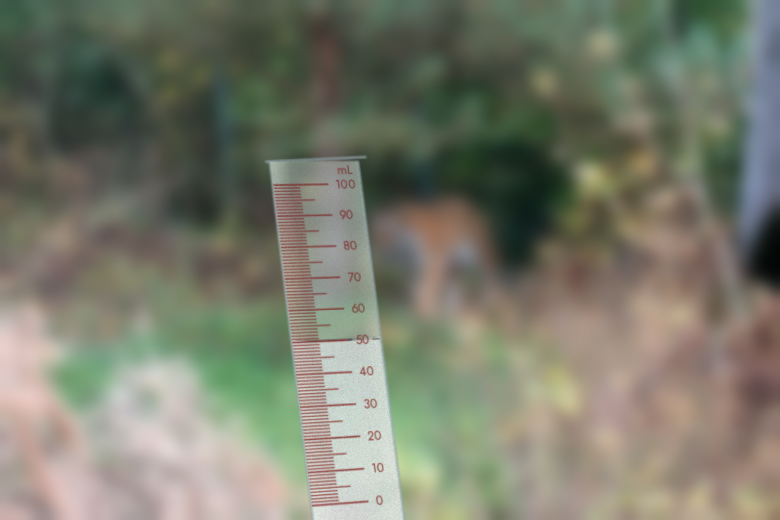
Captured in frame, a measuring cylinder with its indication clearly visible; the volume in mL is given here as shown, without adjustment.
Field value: 50 mL
